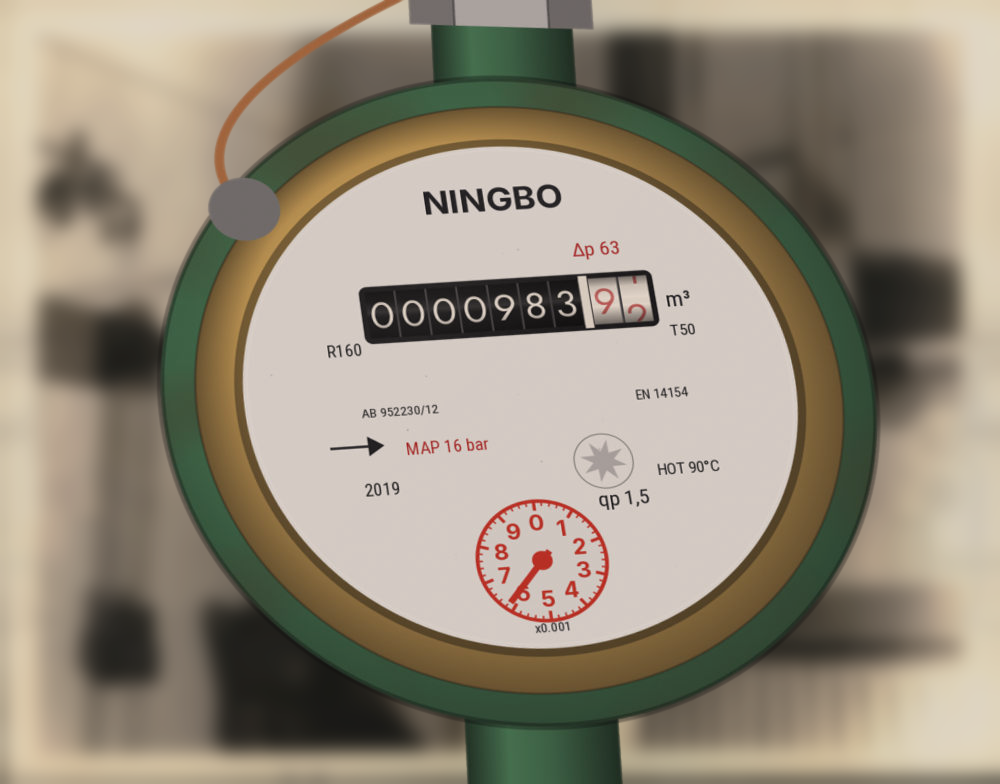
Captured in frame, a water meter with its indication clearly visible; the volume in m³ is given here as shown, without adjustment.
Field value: 983.916 m³
